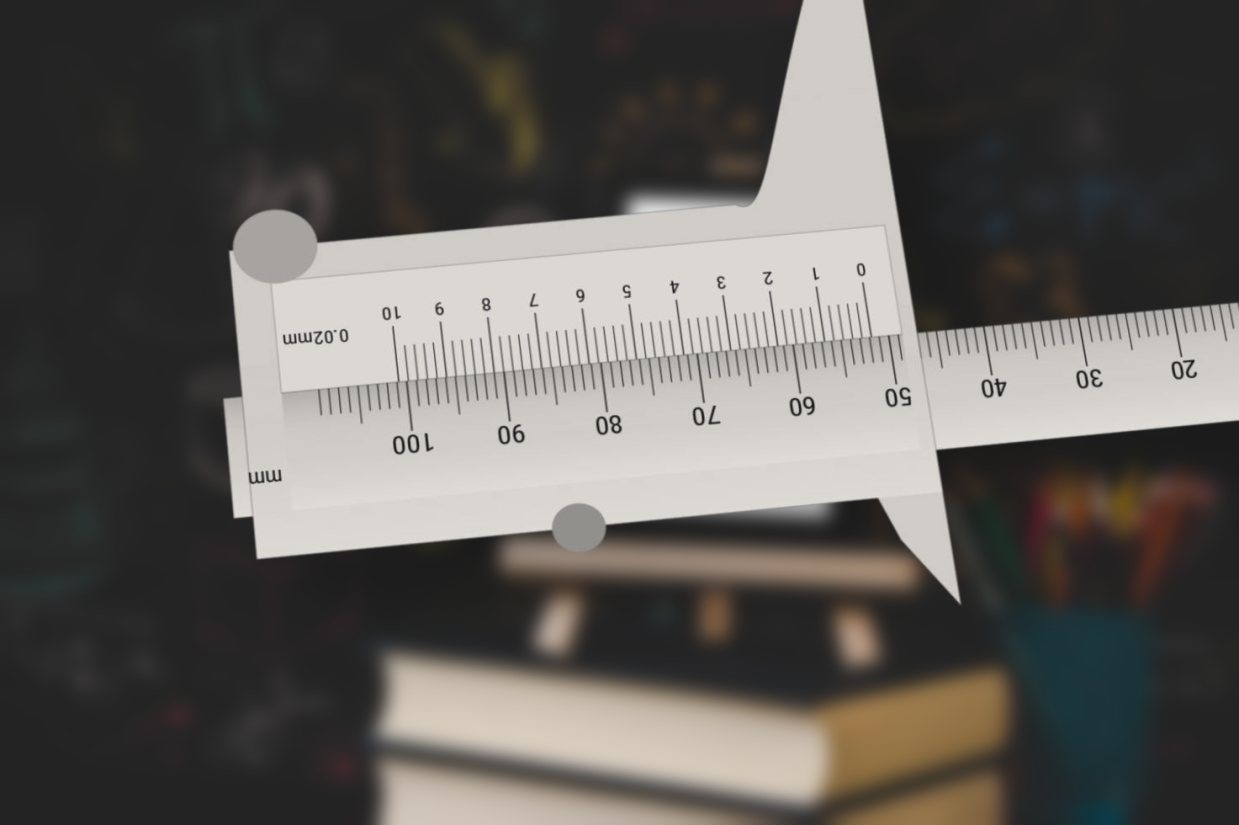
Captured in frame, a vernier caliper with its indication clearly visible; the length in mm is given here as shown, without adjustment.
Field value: 51.8 mm
